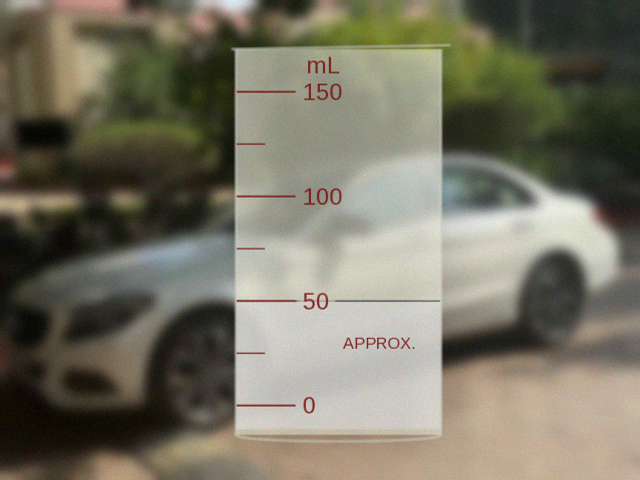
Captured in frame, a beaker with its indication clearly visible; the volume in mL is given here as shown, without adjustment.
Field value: 50 mL
